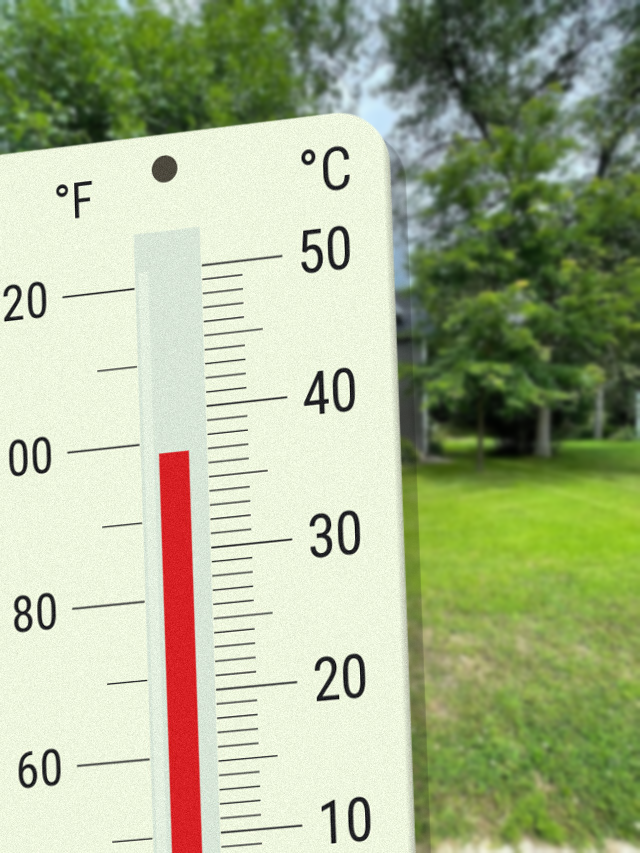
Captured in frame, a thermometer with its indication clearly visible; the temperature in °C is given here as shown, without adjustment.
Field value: 37 °C
